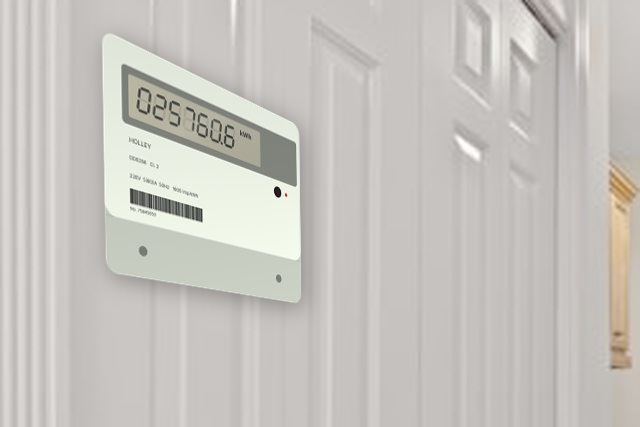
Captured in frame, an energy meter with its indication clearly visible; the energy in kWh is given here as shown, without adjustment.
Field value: 25760.6 kWh
